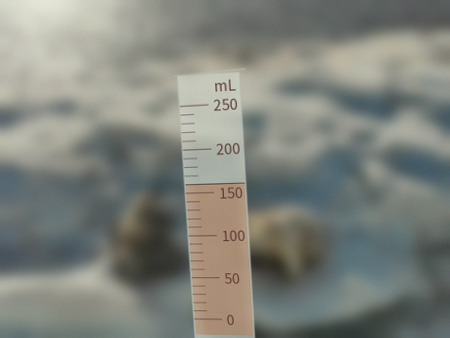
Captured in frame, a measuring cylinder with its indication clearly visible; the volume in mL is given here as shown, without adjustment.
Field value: 160 mL
